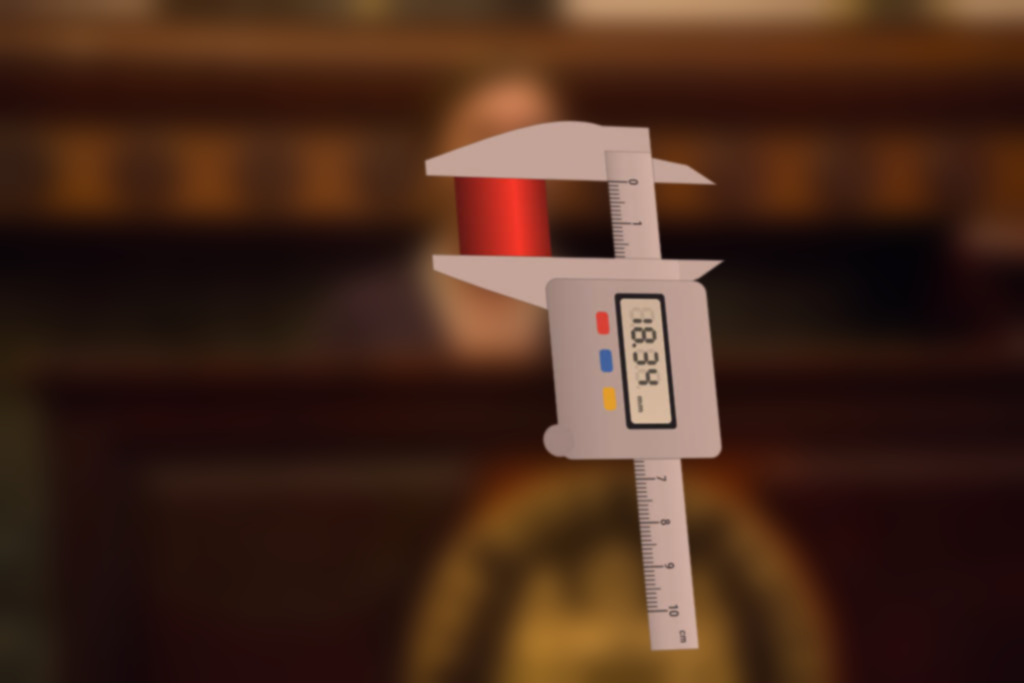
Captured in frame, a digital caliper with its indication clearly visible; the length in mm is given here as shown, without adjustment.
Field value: 18.34 mm
